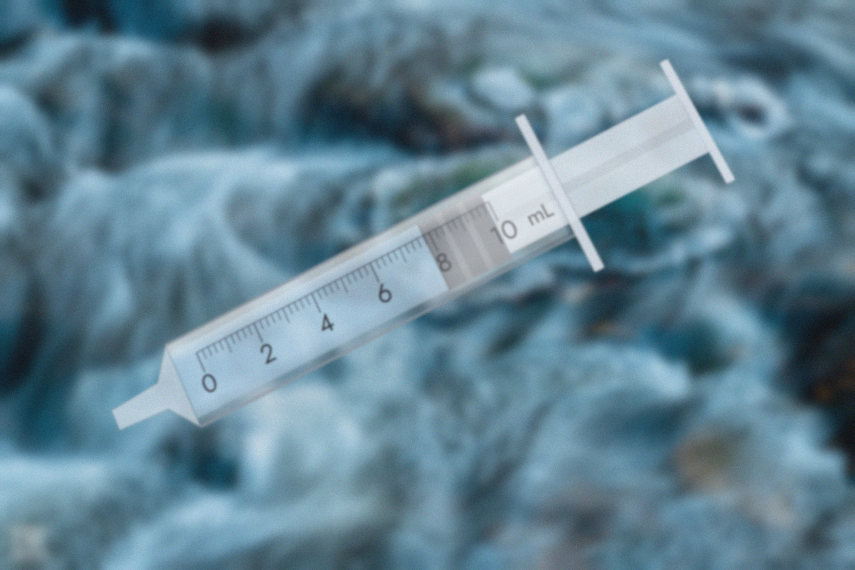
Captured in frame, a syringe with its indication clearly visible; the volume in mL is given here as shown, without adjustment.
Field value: 7.8 mL
